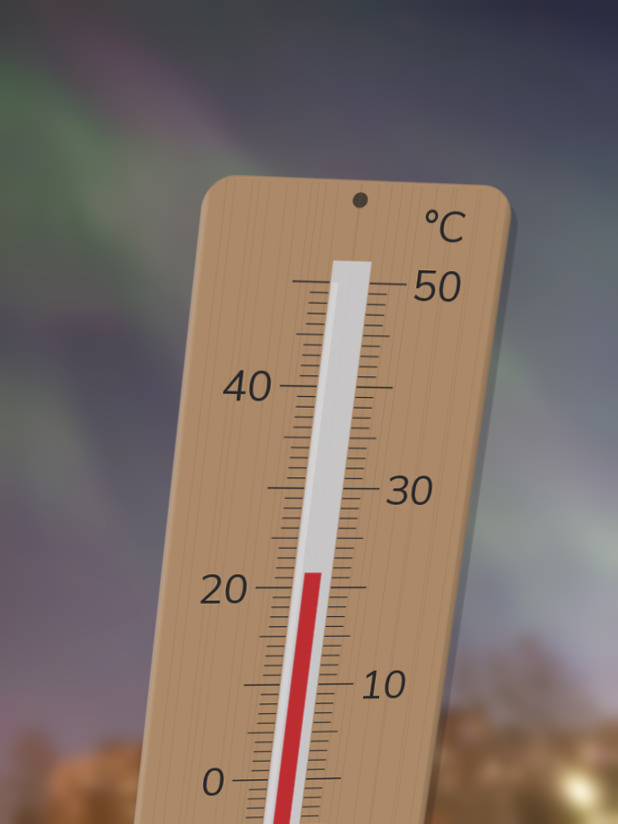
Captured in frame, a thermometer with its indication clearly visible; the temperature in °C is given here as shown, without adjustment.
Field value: 21.5 °C
